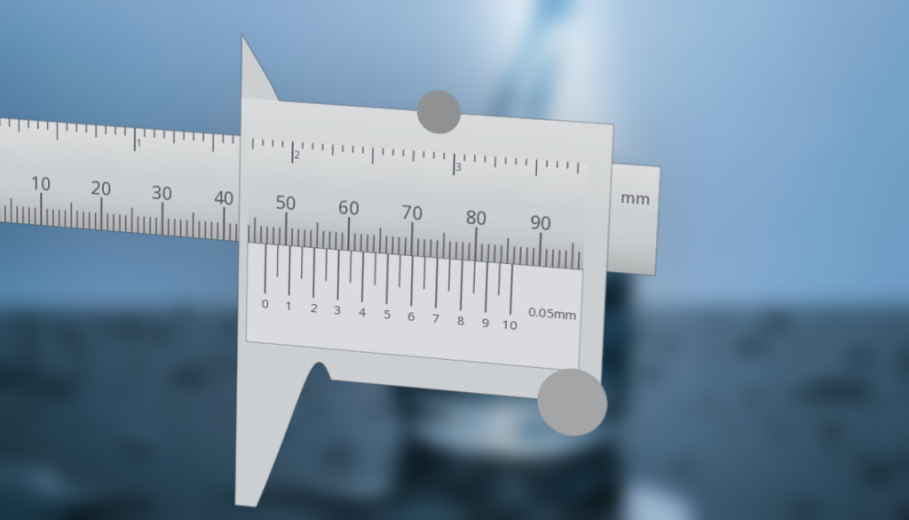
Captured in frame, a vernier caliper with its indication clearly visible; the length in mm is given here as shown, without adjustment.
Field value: 46.8 mm
